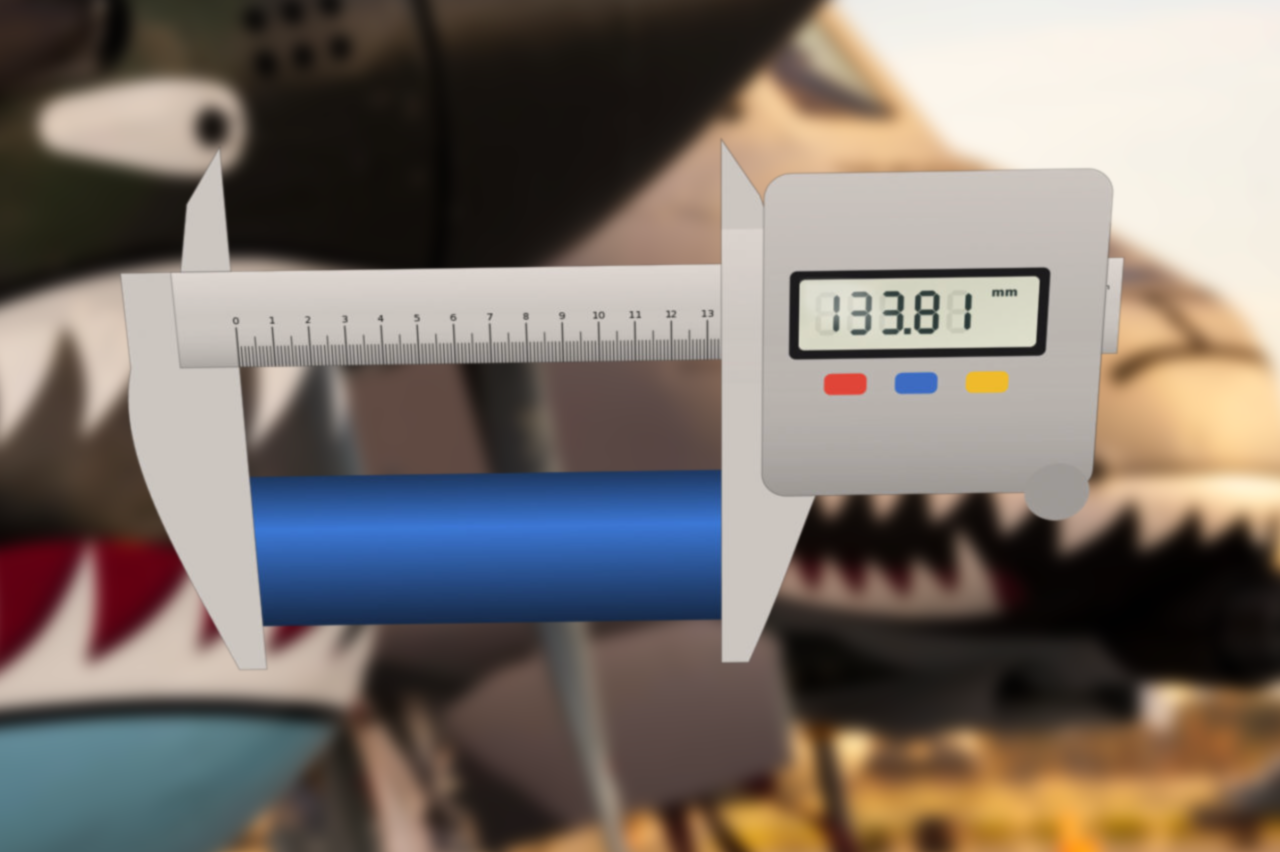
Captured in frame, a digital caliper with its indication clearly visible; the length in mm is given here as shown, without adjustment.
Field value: 133.81 mm
